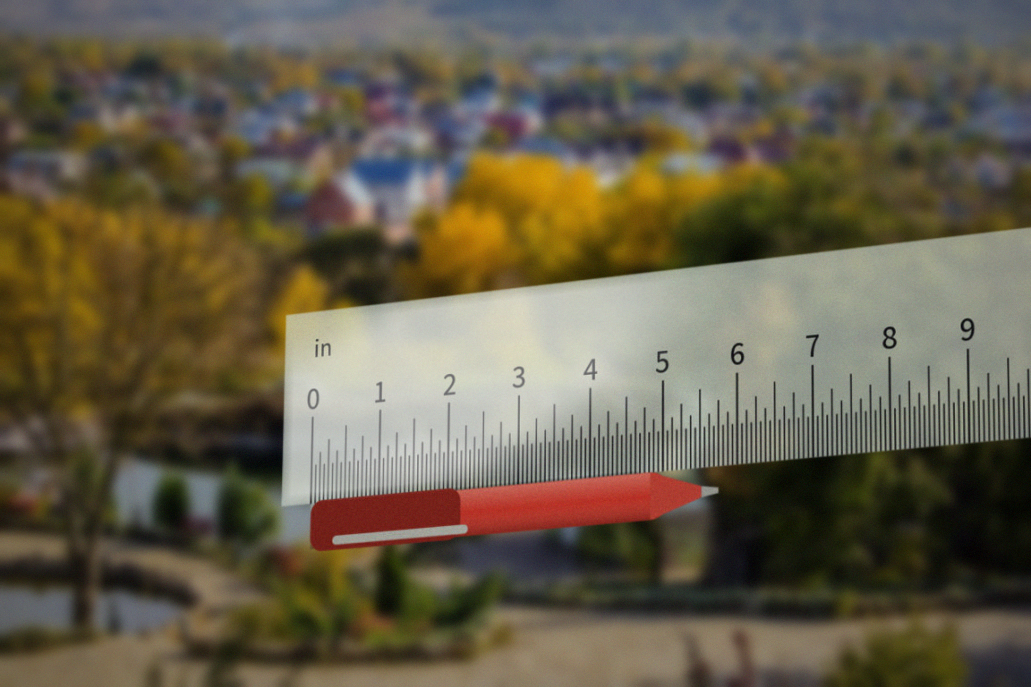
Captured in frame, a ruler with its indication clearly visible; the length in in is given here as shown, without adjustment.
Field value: 5.75 in
